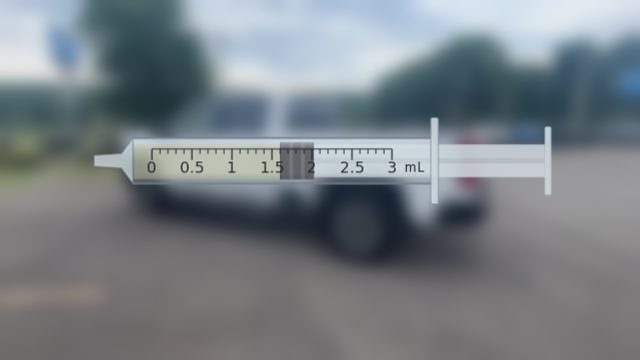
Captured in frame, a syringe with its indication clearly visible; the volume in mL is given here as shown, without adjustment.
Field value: 1.6 mL
